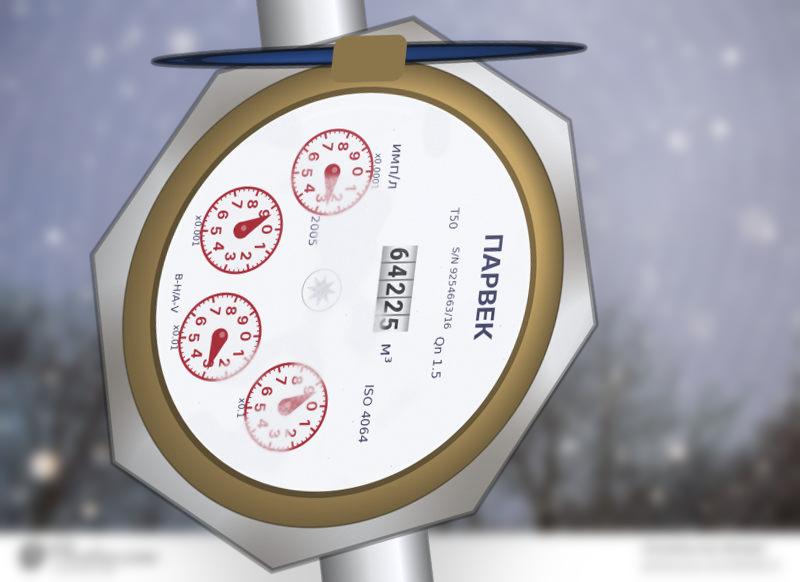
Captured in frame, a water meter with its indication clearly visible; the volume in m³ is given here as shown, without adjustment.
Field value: 64224.9292 m³
